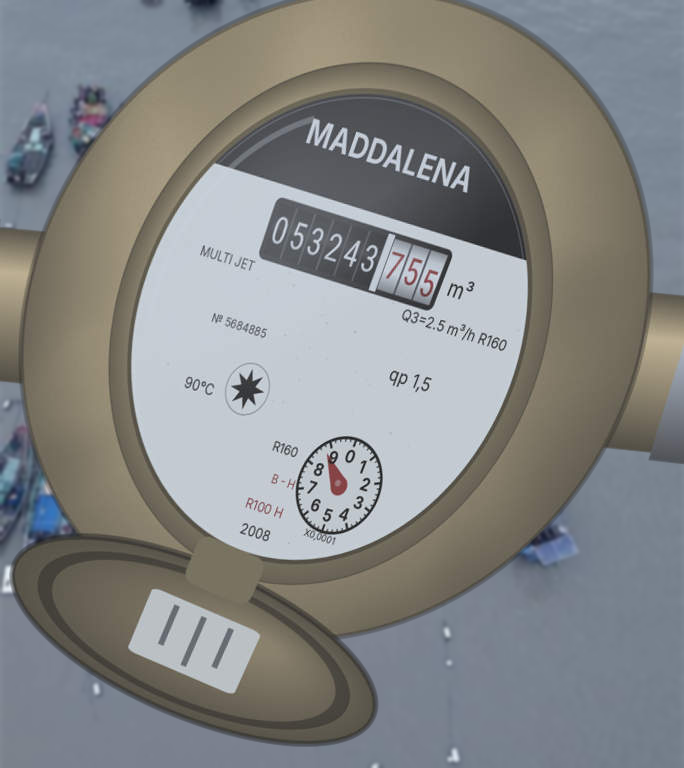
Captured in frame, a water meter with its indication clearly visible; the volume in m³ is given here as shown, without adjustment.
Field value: 53243.7548 m³
